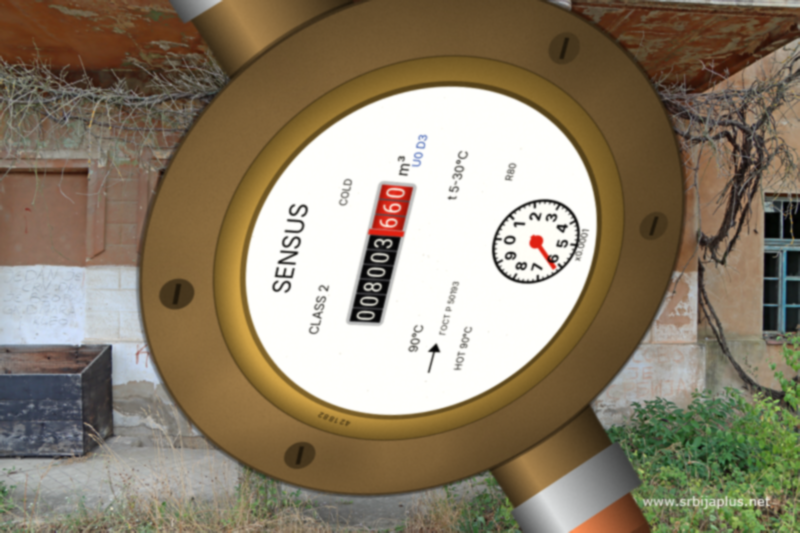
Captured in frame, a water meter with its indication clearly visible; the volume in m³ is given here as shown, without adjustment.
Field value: 8003.6606 m³
